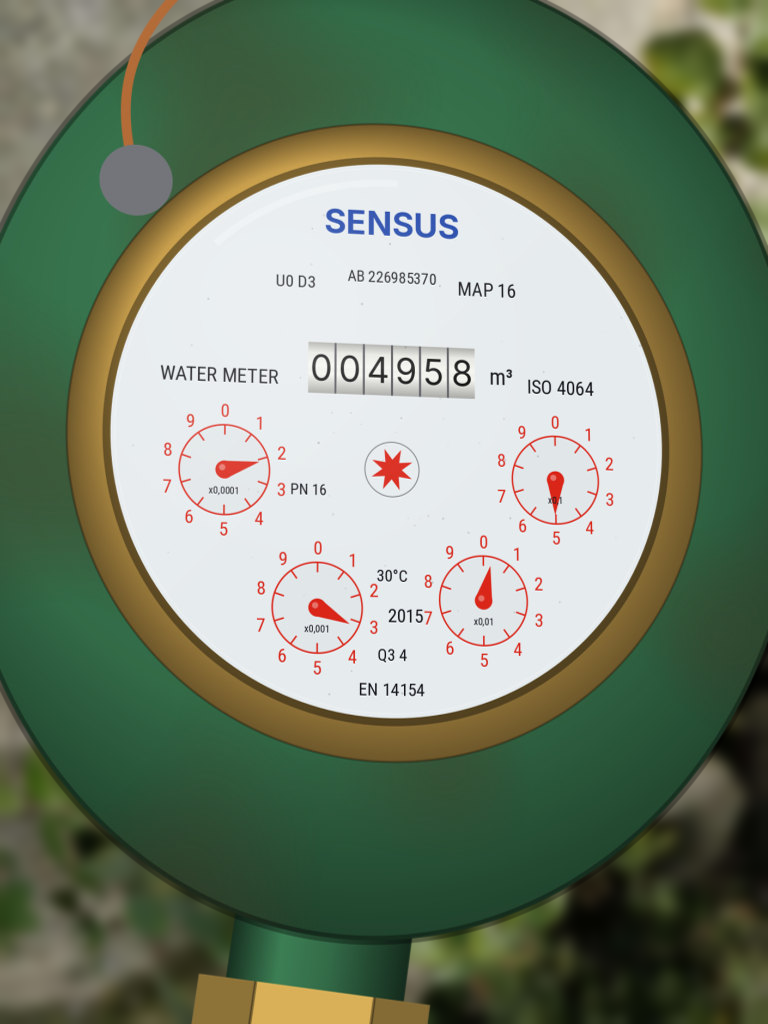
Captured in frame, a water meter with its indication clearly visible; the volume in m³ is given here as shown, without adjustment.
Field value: 4958.5032 m³
